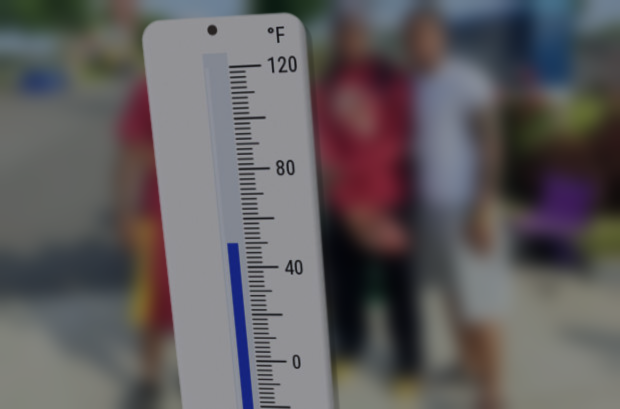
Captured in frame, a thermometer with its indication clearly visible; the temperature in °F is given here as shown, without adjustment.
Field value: 50 °F
